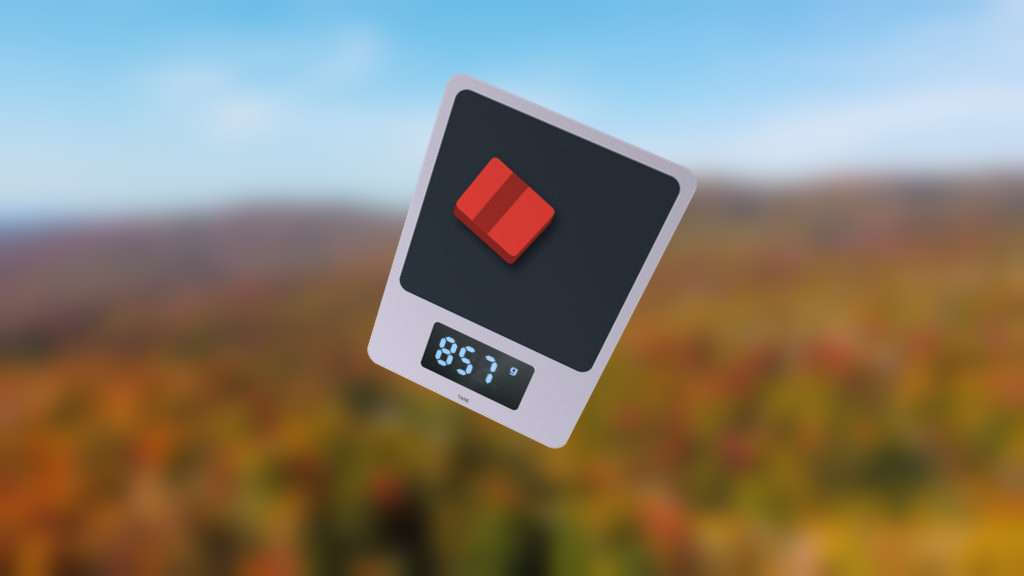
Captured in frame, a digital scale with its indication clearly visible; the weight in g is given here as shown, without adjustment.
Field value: 857 g
